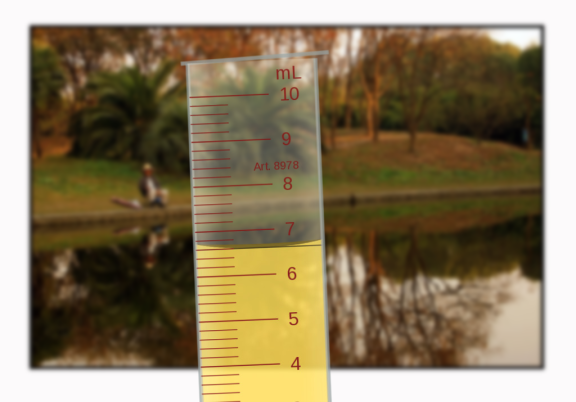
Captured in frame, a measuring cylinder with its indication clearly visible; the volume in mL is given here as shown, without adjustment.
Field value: 6.6 mL
